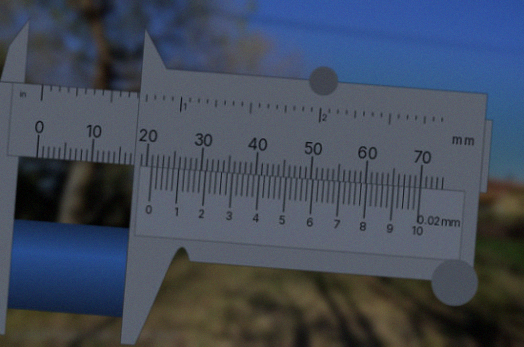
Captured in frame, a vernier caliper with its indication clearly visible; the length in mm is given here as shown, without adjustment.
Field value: 21.0 mm
